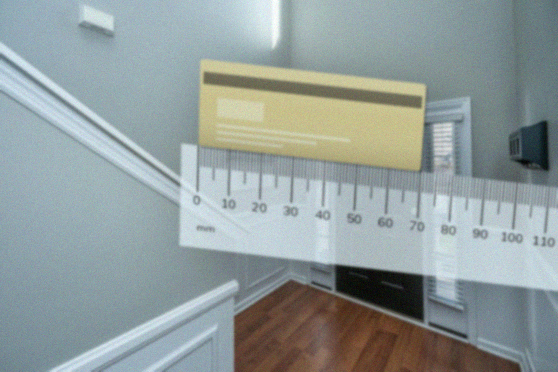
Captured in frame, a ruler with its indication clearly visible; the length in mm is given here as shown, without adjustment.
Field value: 70 mm
